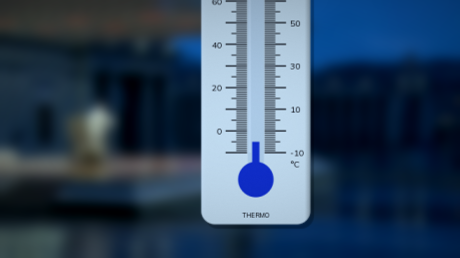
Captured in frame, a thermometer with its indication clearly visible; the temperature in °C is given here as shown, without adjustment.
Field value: -5 °C
